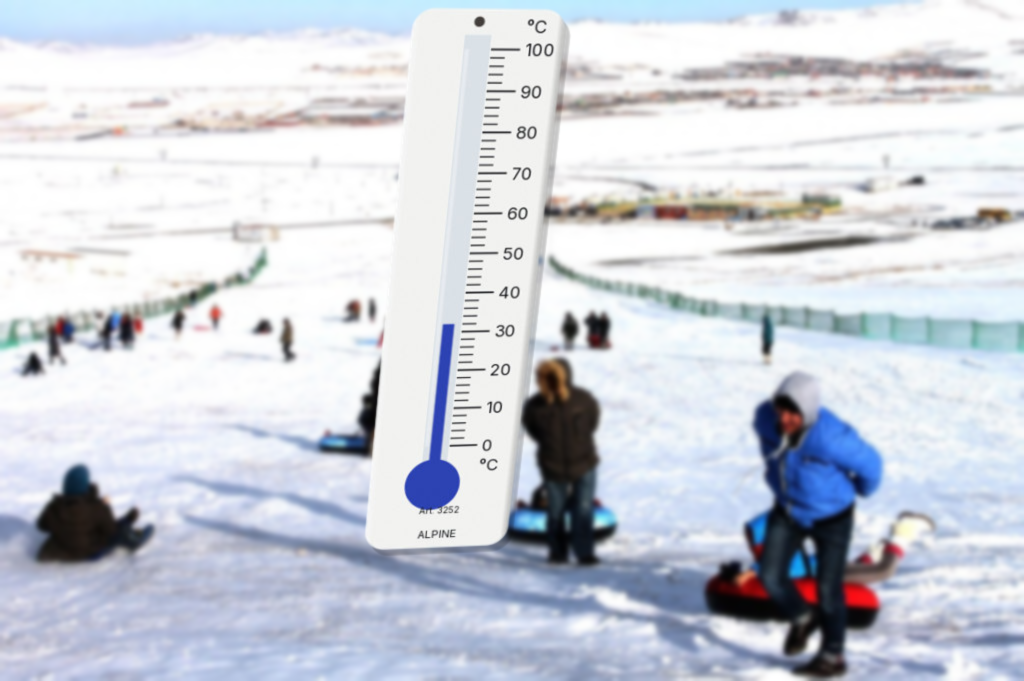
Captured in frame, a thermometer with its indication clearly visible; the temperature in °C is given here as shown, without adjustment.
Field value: 32 °C
